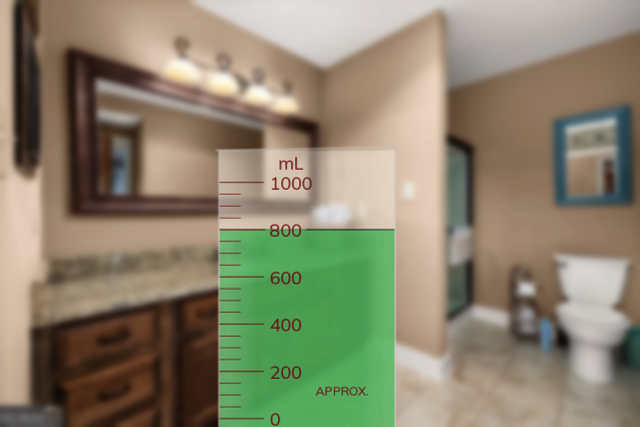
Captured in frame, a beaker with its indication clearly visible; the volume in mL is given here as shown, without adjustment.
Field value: 800 mL
